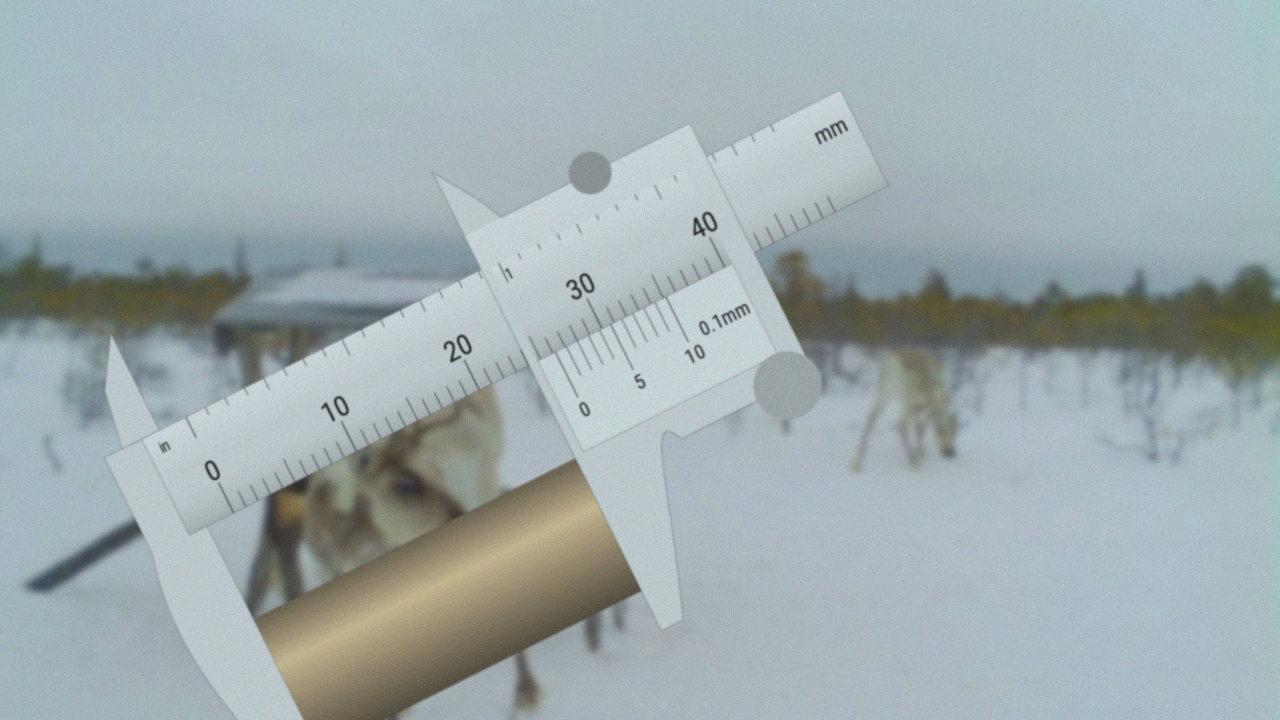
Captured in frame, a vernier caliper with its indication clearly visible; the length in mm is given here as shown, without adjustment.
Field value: 26.2 mm
